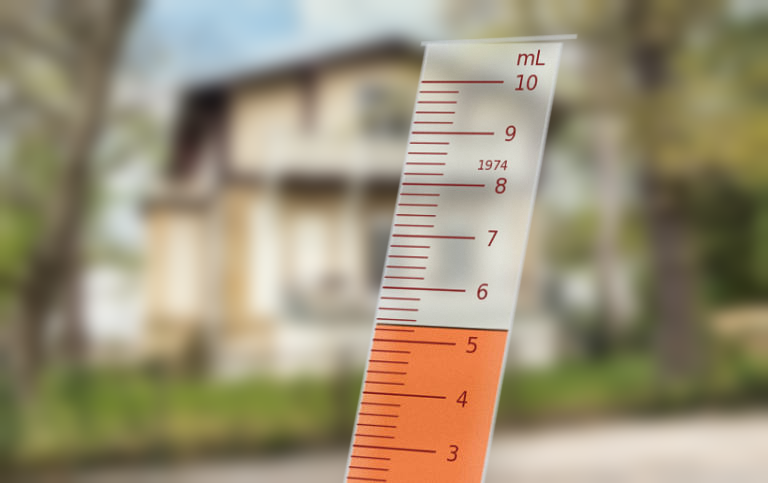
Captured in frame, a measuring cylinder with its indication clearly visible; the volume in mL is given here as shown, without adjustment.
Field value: 5.3 mL
